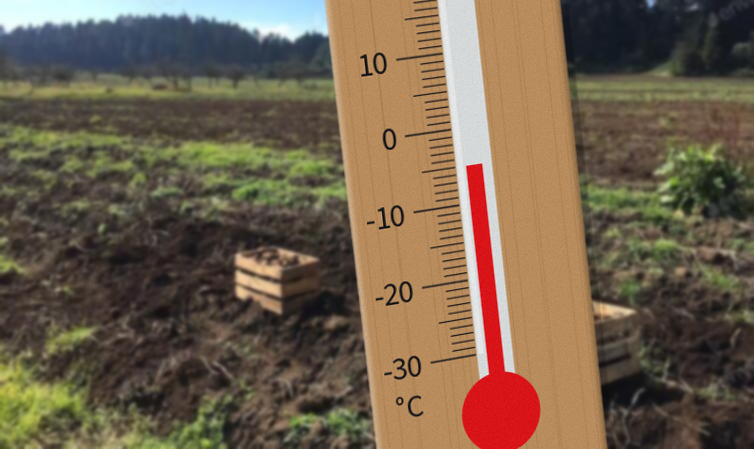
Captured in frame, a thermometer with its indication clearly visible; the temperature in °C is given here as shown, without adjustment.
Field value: -5 °C
